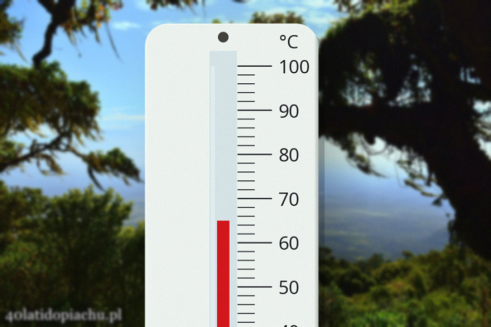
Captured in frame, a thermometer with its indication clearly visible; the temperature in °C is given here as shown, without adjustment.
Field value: 65 °C
